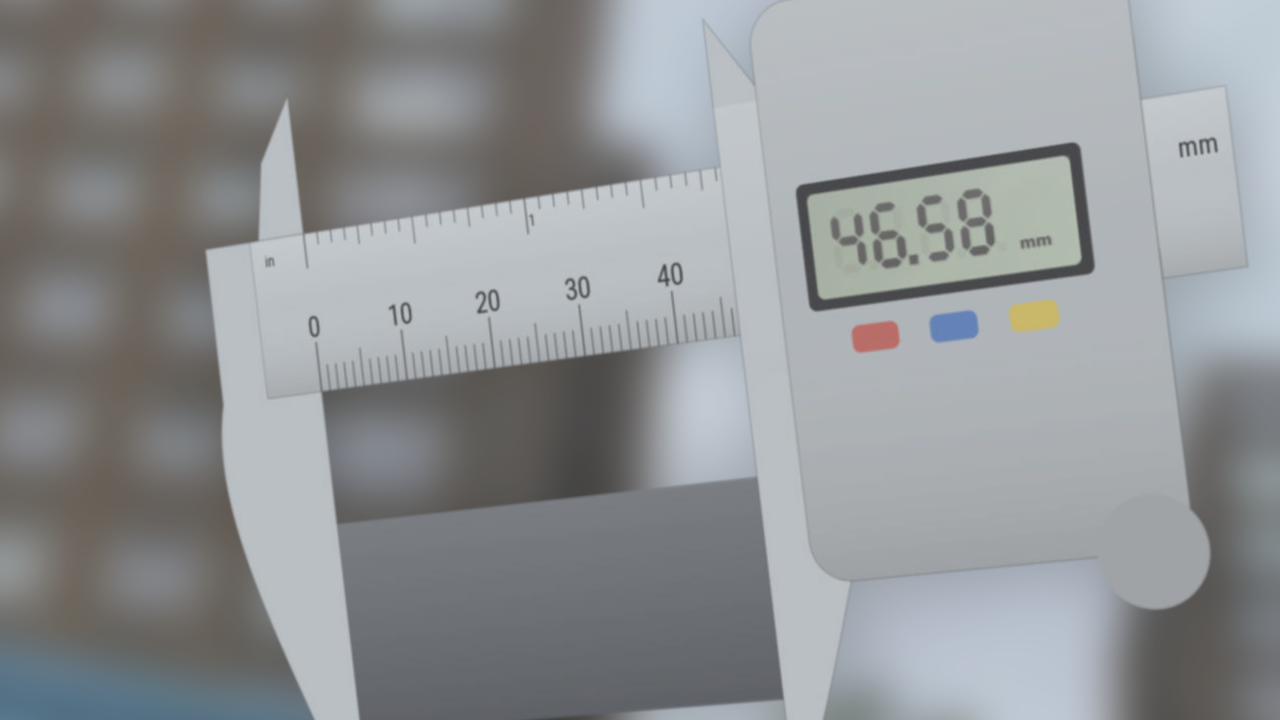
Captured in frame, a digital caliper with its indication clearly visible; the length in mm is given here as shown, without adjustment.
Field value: 46.58 mm
